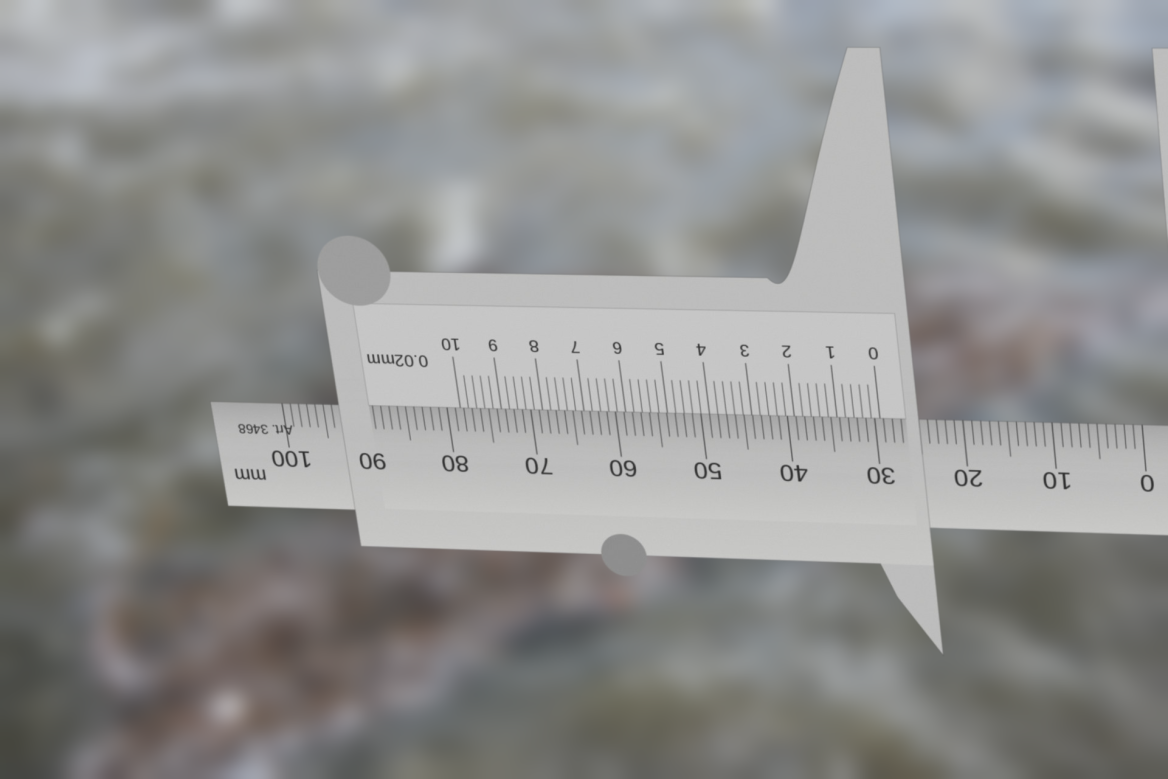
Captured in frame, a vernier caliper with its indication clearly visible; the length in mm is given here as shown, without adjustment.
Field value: 29.4 mm
